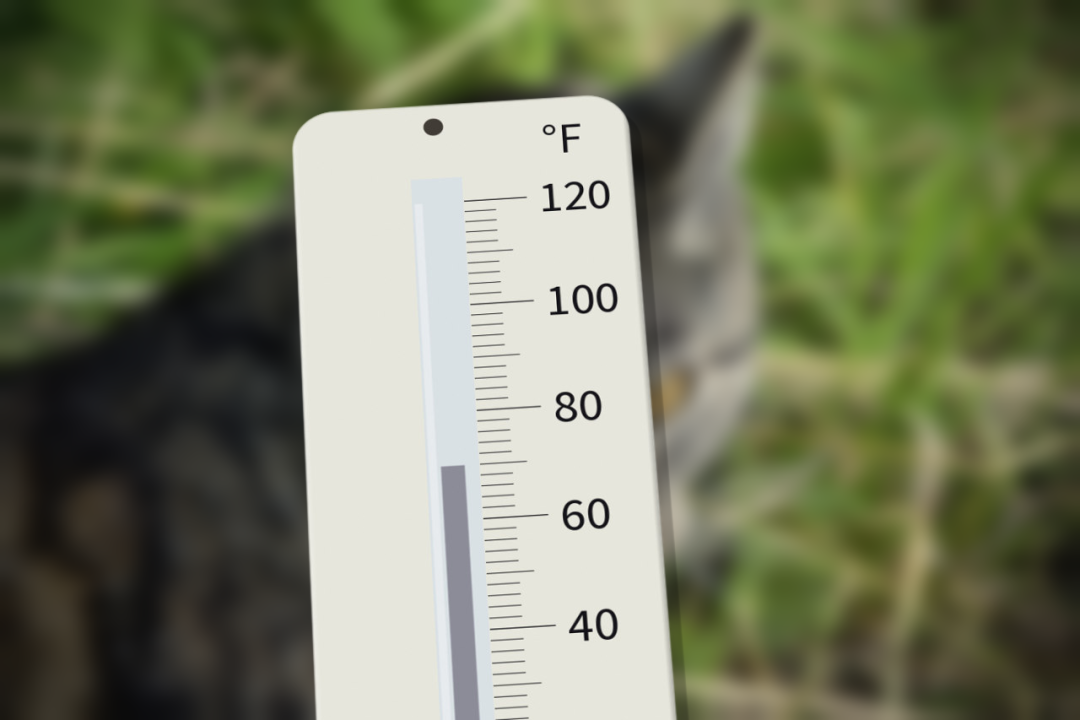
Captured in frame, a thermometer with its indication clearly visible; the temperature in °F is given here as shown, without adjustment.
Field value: 70 °F
